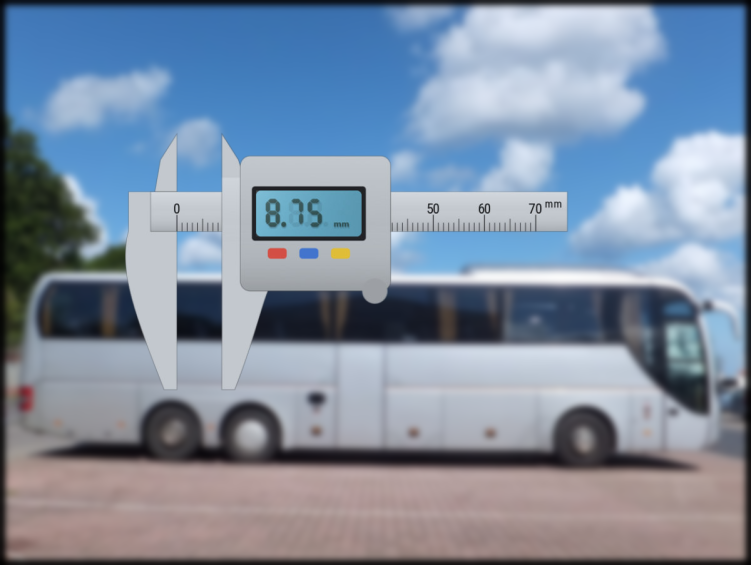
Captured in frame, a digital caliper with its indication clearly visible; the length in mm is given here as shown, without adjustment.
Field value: 8.75 mm
